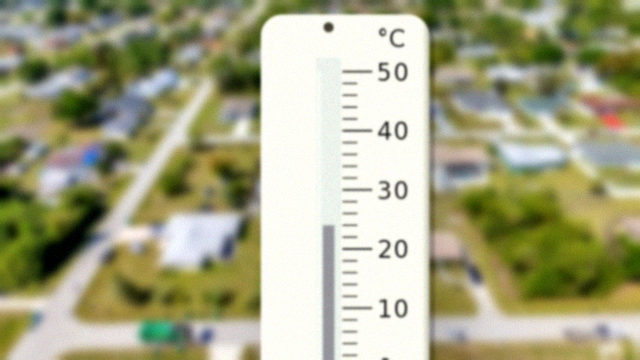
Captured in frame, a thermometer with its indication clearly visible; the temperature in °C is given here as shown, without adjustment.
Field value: 24 °C
